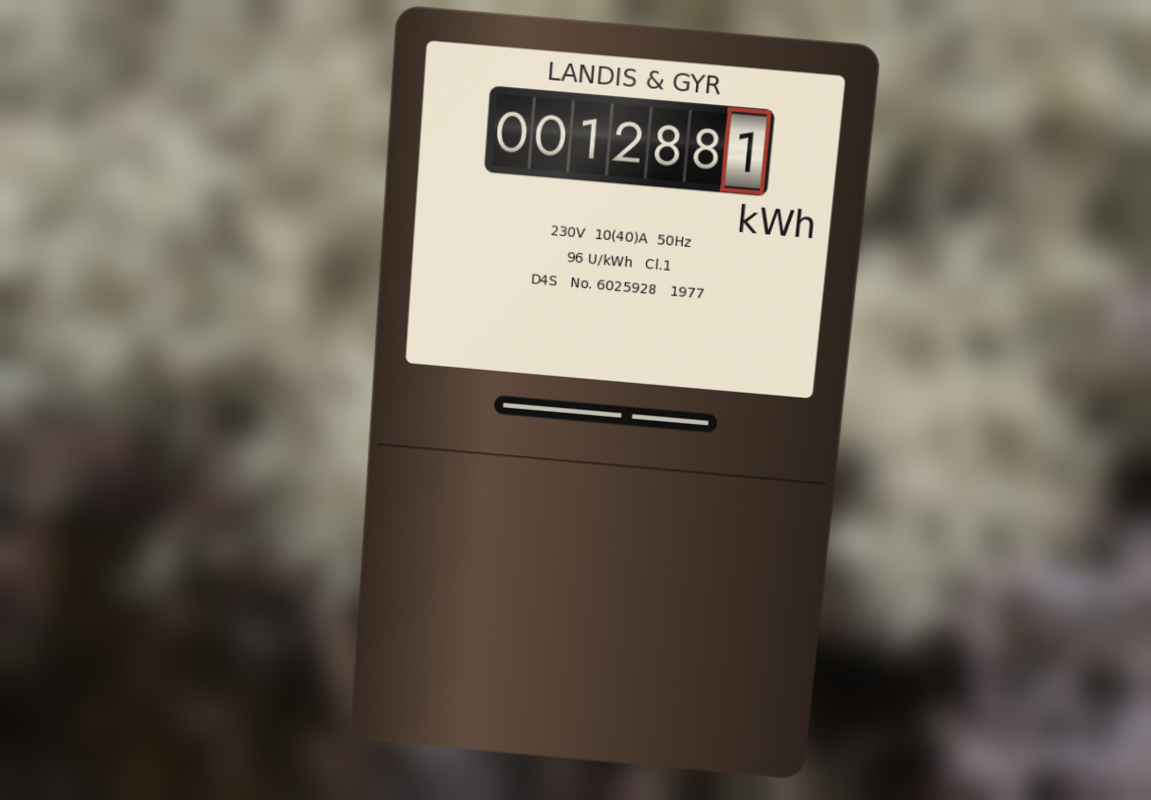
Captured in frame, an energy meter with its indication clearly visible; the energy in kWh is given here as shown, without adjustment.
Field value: 1288.1 kWh
